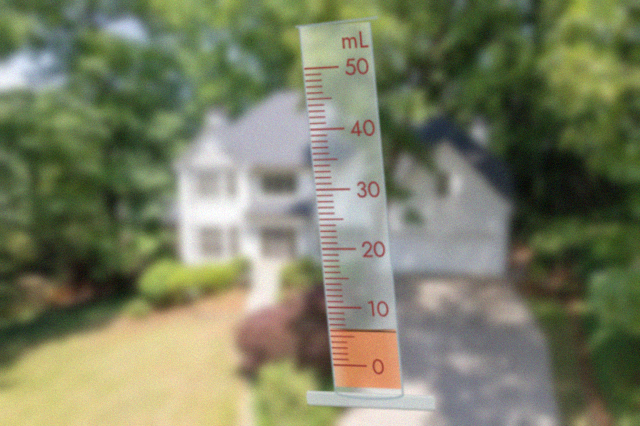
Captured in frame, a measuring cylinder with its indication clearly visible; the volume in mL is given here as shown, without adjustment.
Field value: 6 mL
